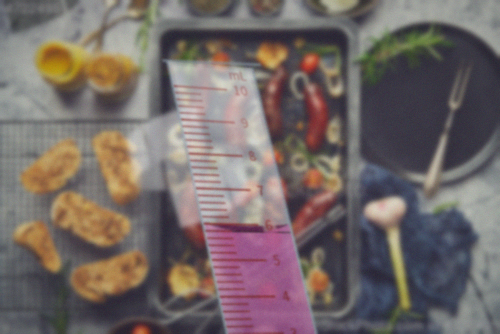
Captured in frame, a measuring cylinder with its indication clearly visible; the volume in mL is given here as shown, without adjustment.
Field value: 5.8 mL
